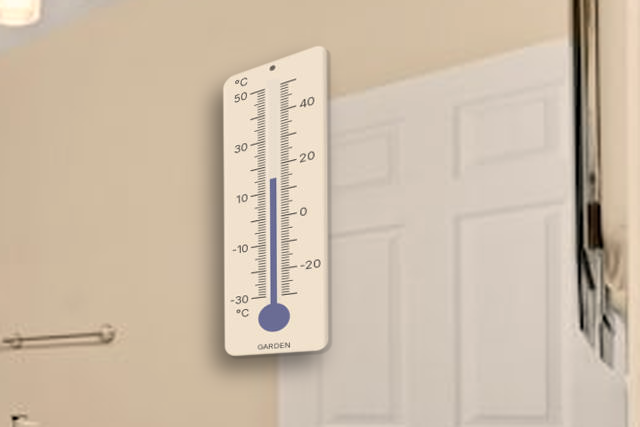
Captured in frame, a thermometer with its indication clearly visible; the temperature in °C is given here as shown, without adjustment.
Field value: 15 °C
